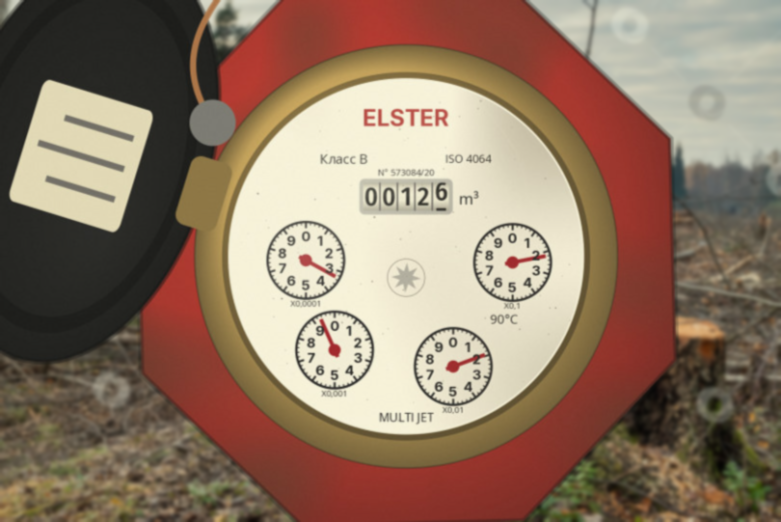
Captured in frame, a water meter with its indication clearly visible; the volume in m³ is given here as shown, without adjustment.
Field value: 126.2193 m³
